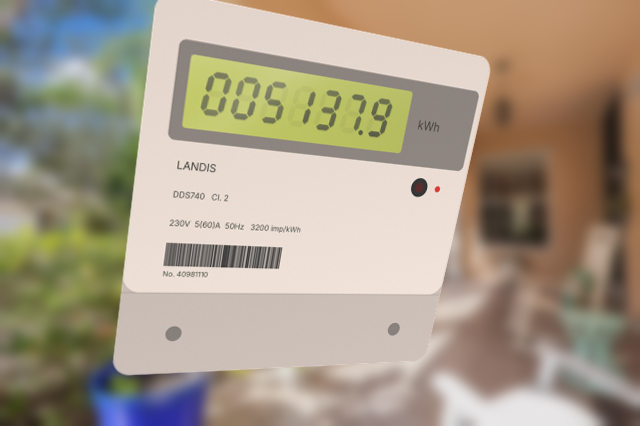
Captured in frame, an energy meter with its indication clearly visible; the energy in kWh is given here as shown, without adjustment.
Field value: 5137.9 kWh
